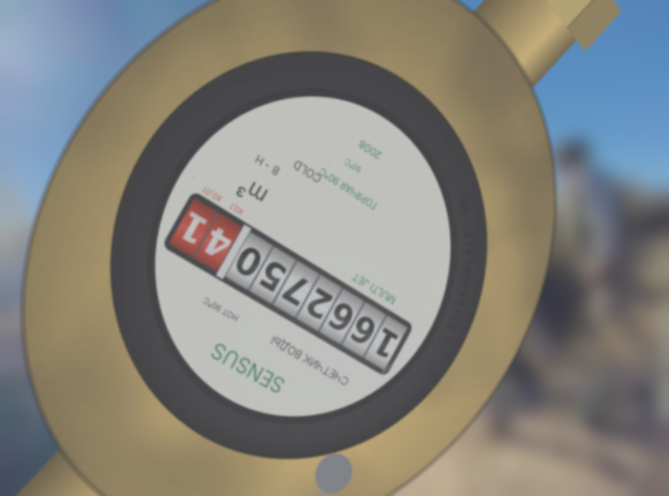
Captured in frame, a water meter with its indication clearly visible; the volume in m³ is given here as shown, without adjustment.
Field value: 1662750.41 m³
